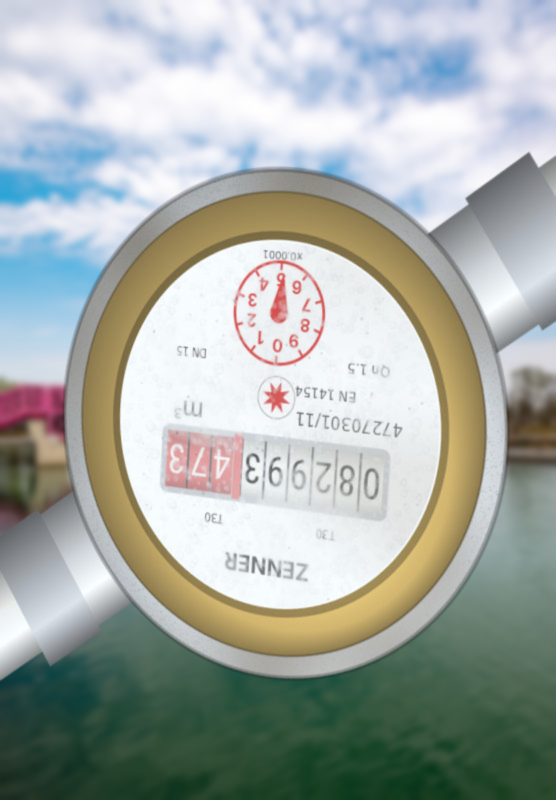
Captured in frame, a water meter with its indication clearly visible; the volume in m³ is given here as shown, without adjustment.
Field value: 82993.4735 m³
